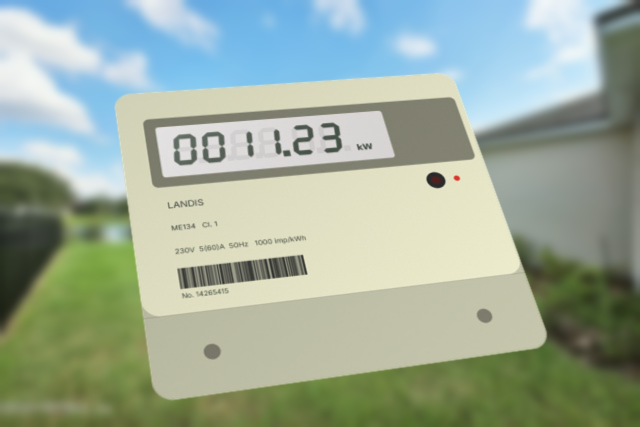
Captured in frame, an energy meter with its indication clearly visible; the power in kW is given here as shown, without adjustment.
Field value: 11.23 kW
